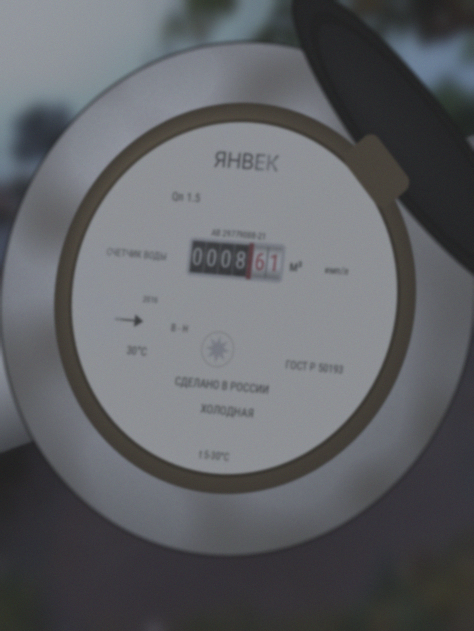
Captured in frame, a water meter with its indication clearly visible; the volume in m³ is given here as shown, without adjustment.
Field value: 8.61 m³
